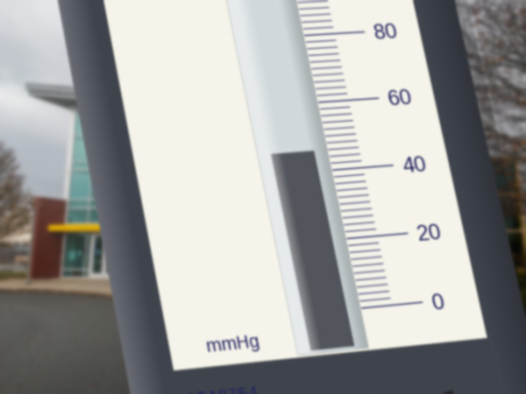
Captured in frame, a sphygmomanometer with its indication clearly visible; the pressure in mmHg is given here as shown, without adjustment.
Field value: 46 mmHg
